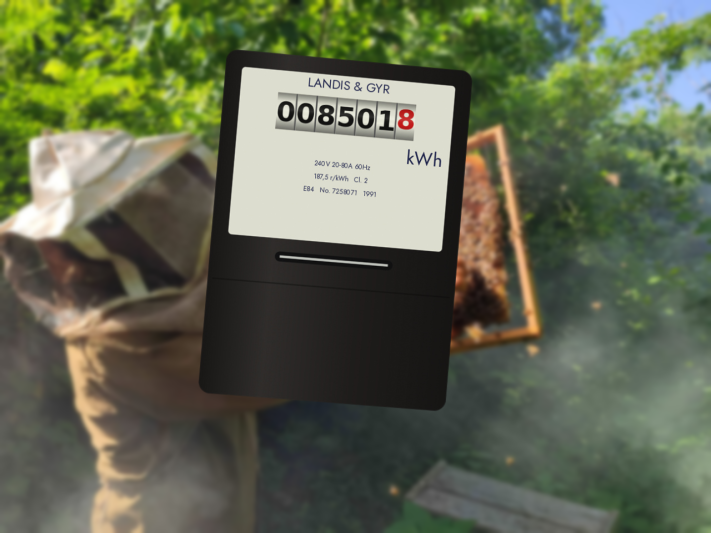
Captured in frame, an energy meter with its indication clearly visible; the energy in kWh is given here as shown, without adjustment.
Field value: 8501.8 kWh
